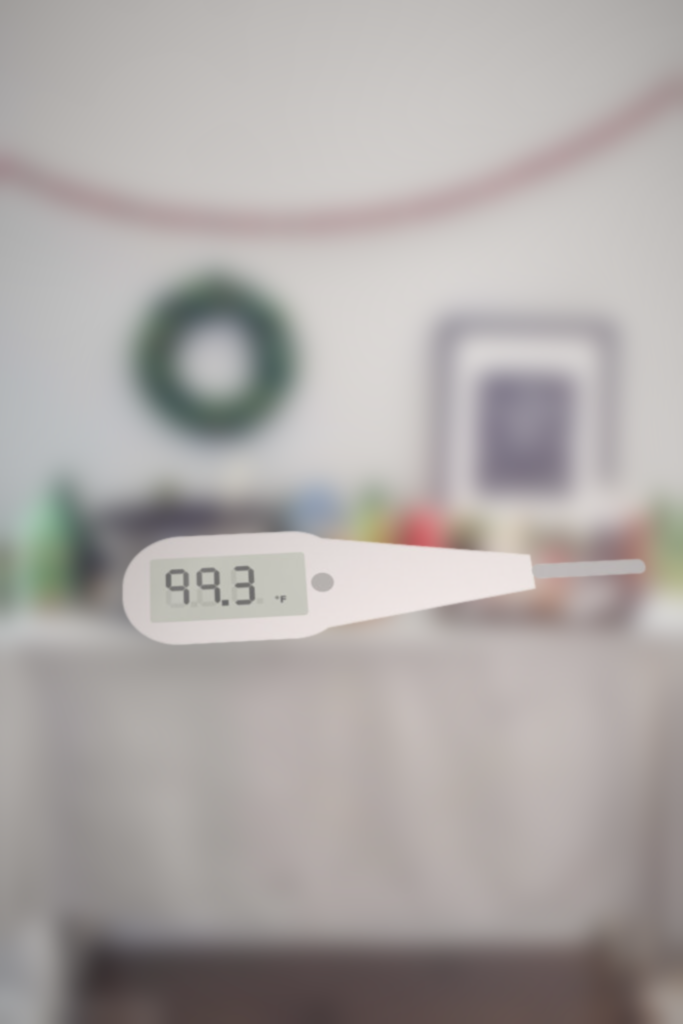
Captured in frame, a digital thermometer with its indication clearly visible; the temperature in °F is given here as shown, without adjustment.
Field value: 99.3 °F
